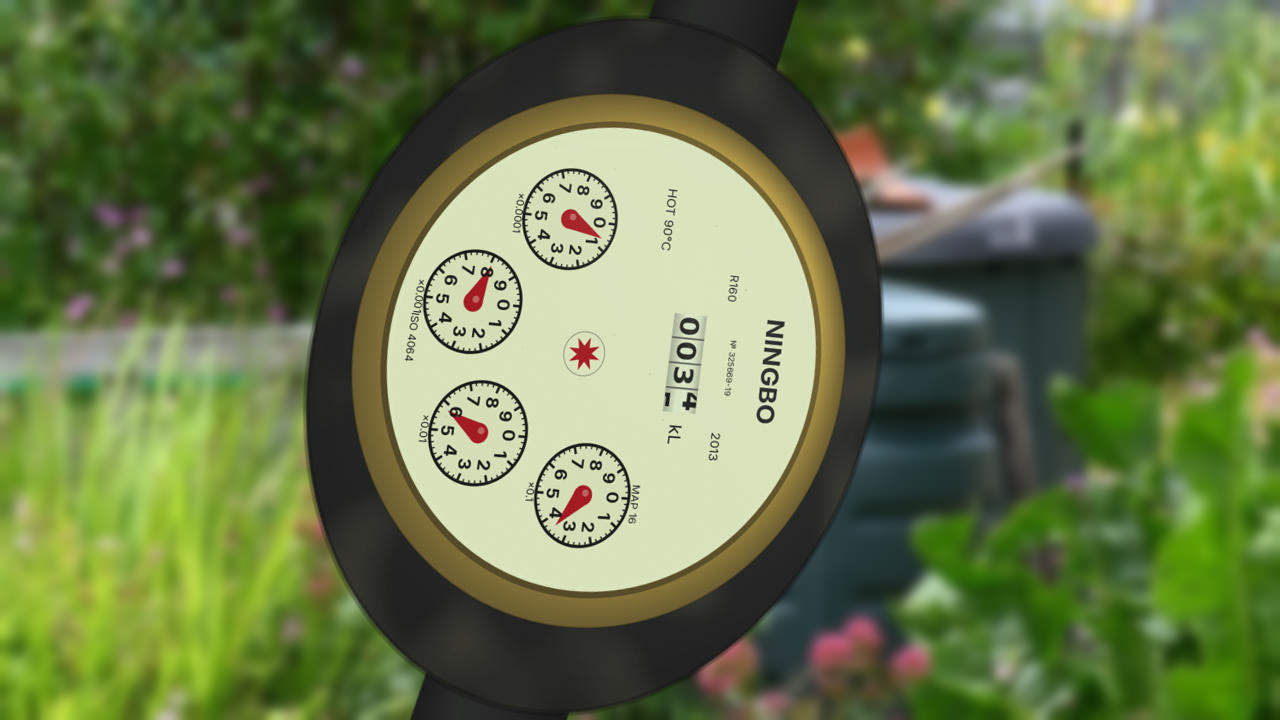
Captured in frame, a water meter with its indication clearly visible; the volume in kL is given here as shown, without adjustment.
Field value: 34.3580 kL
